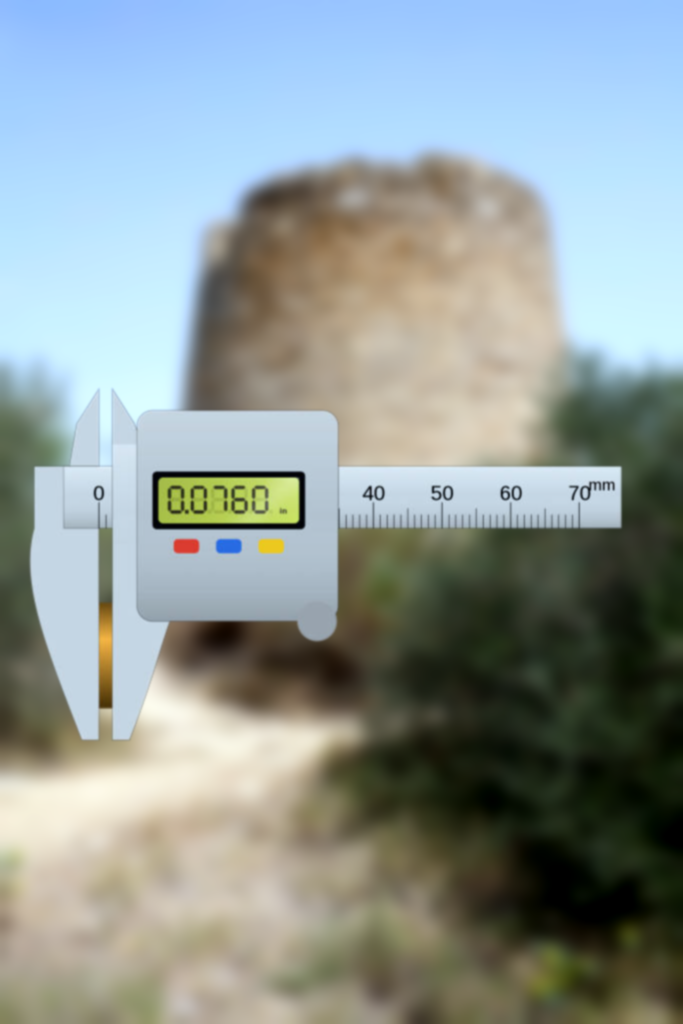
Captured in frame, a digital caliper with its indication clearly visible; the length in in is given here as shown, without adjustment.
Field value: 0.0760 in
